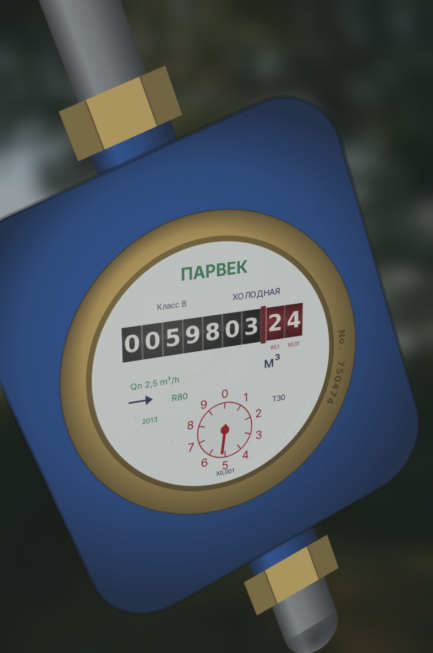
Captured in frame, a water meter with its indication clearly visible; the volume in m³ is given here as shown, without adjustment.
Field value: 59803.245 m³
